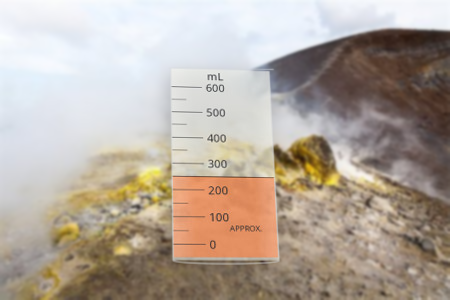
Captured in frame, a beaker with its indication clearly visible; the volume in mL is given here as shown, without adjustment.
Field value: 250 mL
